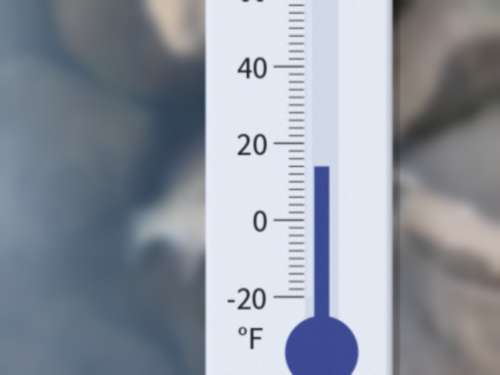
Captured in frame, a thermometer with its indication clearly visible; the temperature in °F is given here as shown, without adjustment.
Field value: 14 °F
